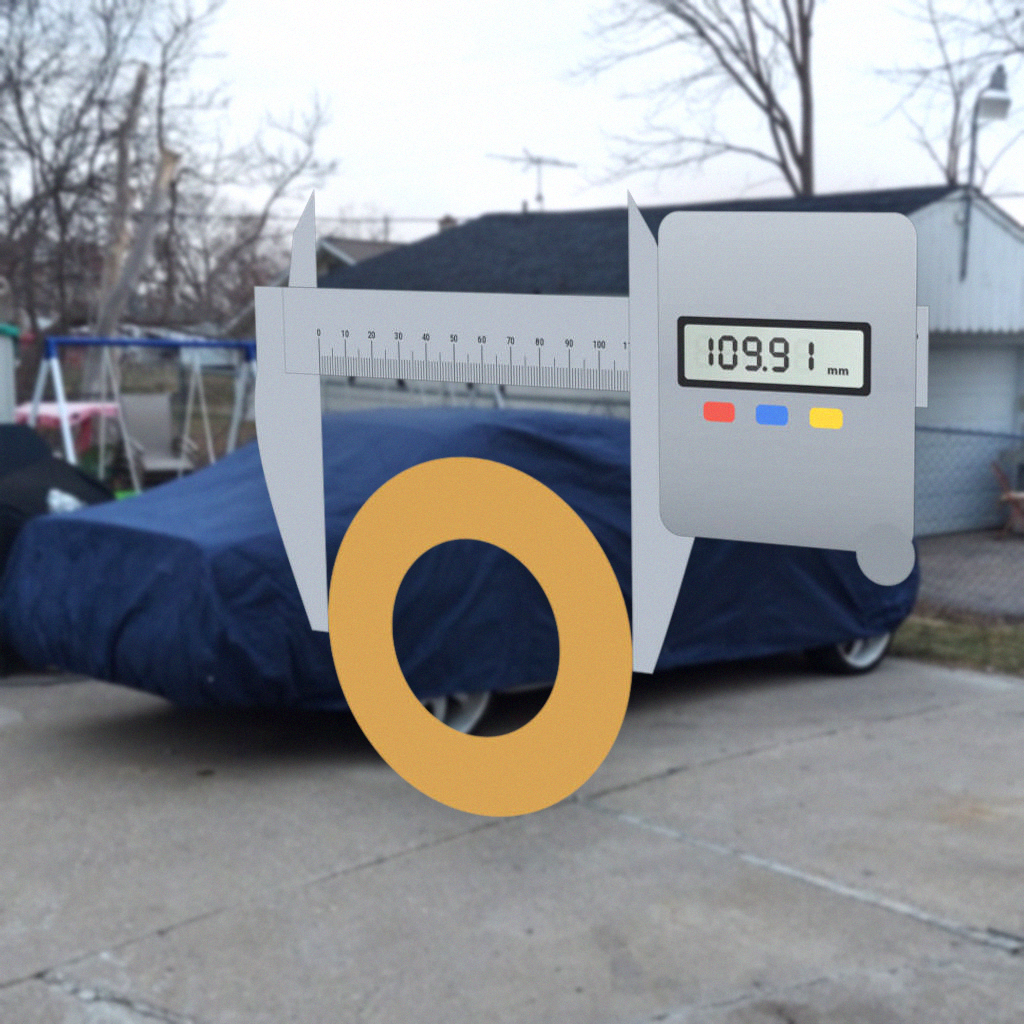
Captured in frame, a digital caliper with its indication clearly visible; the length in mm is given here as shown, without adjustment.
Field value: 109.91 mm
